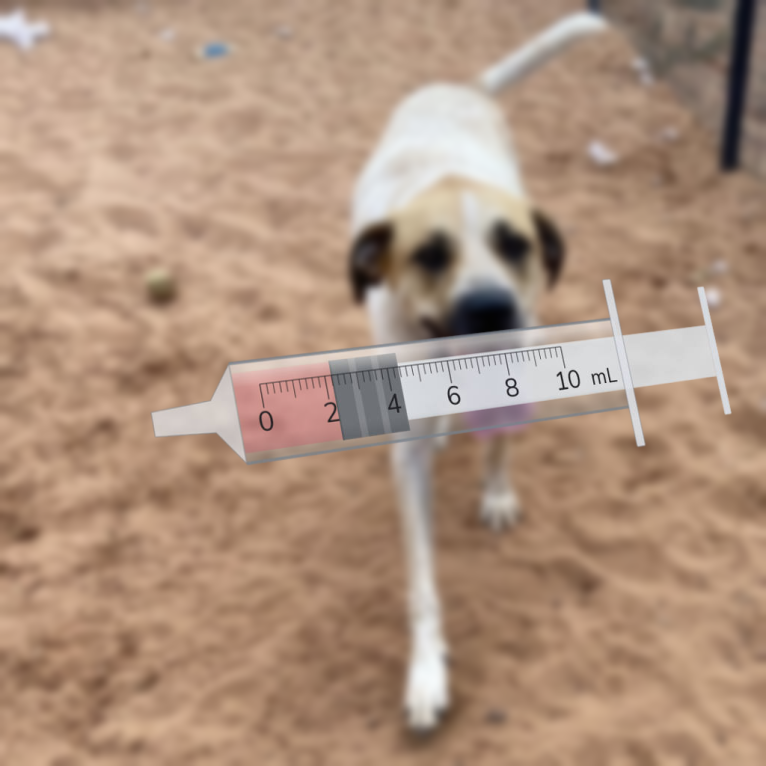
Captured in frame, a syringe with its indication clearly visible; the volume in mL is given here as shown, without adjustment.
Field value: 2.2 mL
